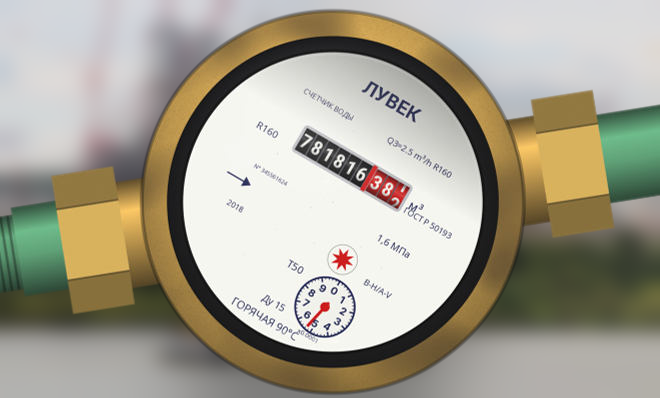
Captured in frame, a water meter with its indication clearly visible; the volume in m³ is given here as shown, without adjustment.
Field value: 781816.3815 m³
